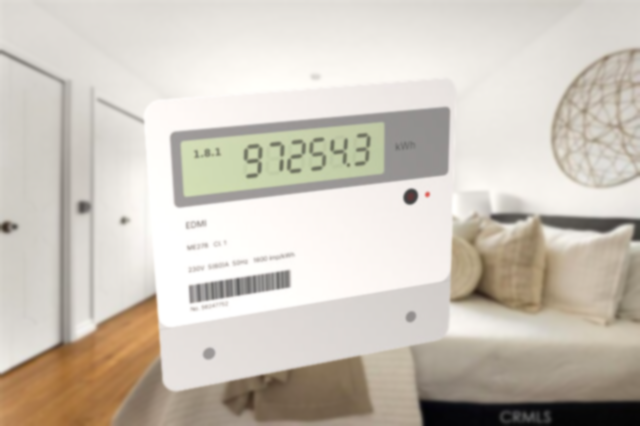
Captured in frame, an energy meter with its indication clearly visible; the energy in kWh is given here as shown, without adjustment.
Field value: 97254.3 kWh
